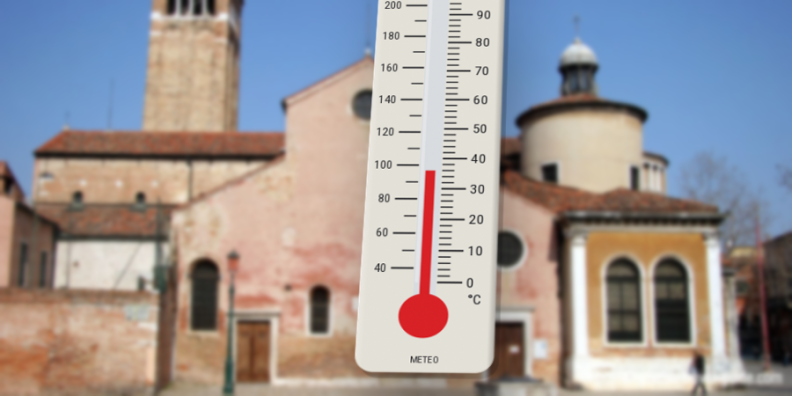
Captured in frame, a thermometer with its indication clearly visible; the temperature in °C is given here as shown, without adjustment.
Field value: 36 °C
